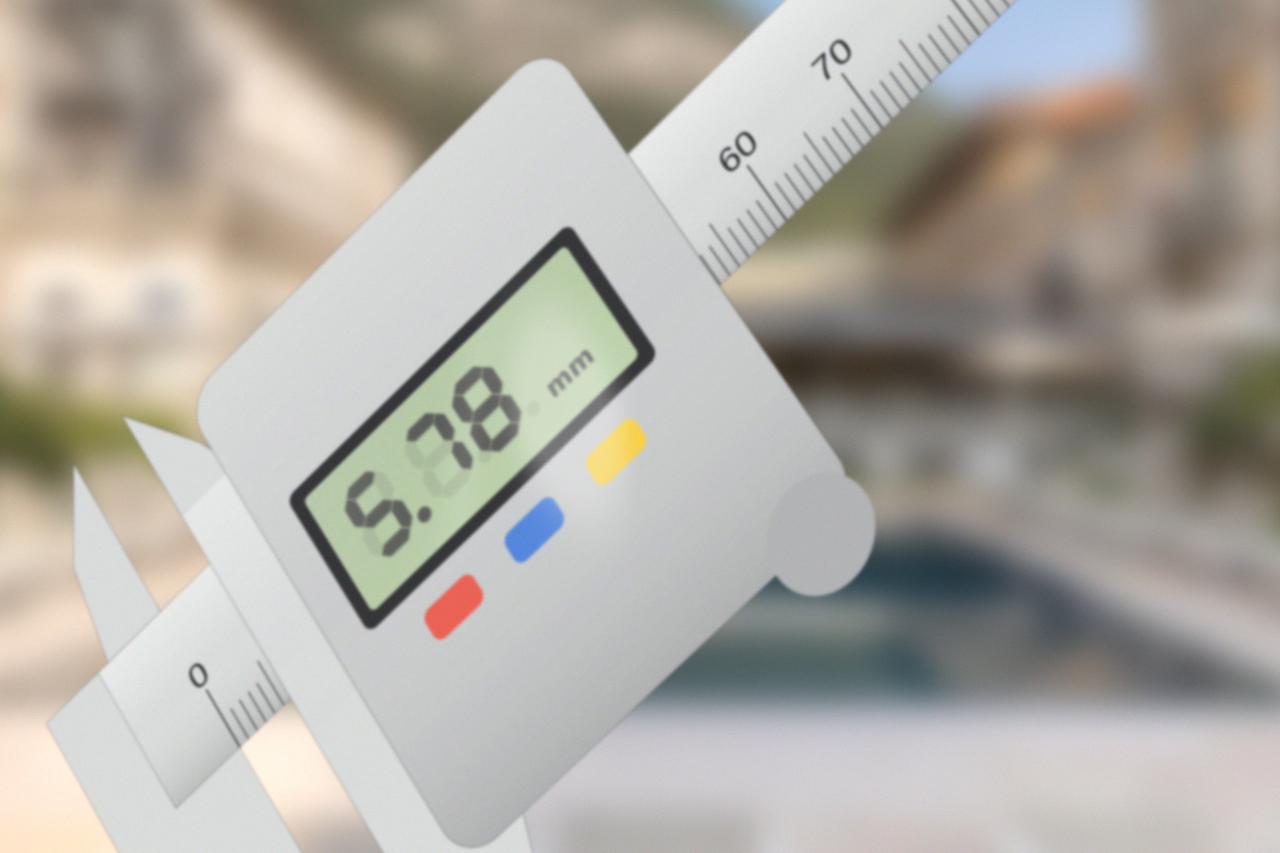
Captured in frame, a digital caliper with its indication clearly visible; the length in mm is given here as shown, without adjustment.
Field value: 5.78 mm
